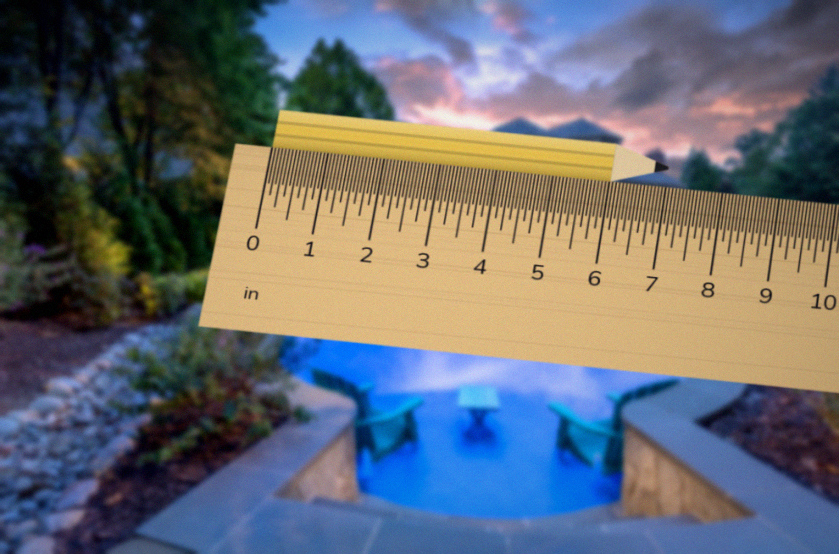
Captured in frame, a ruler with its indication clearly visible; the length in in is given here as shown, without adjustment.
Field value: 7 in
